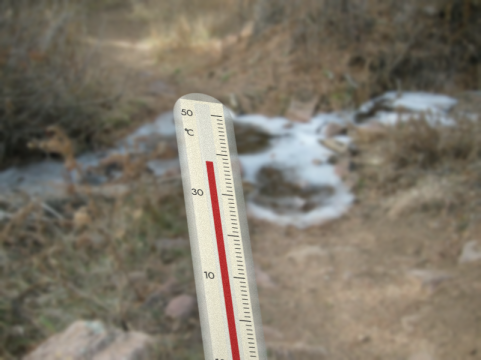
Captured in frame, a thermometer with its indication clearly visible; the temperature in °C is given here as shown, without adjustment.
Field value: 38 °C
